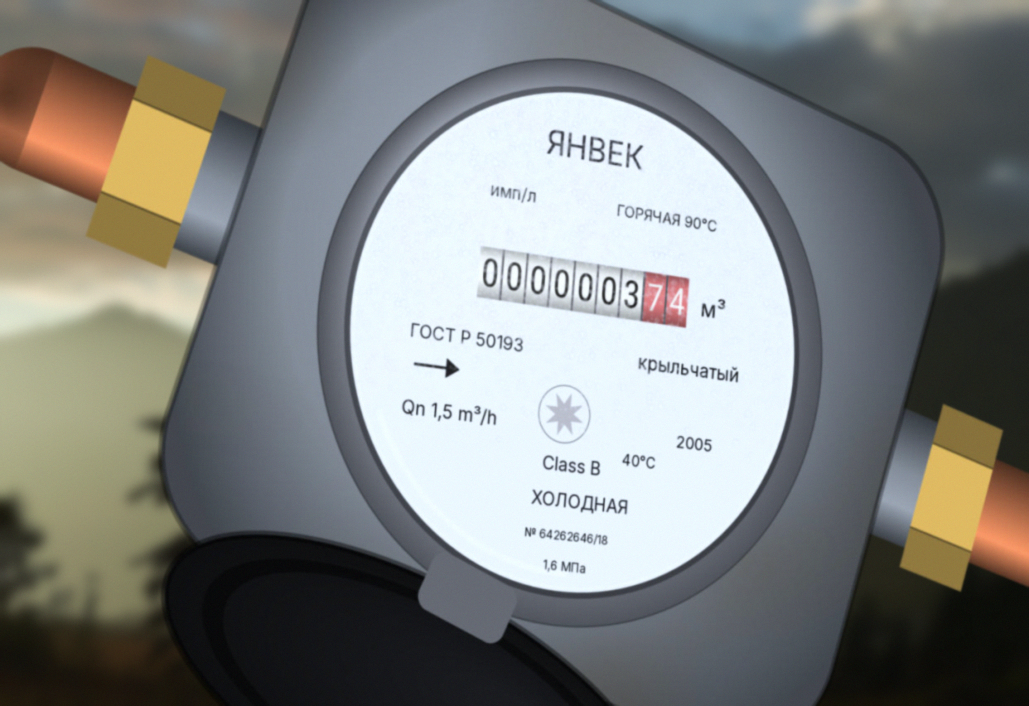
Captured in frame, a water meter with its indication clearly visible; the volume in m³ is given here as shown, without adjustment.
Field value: 3.74 m³
